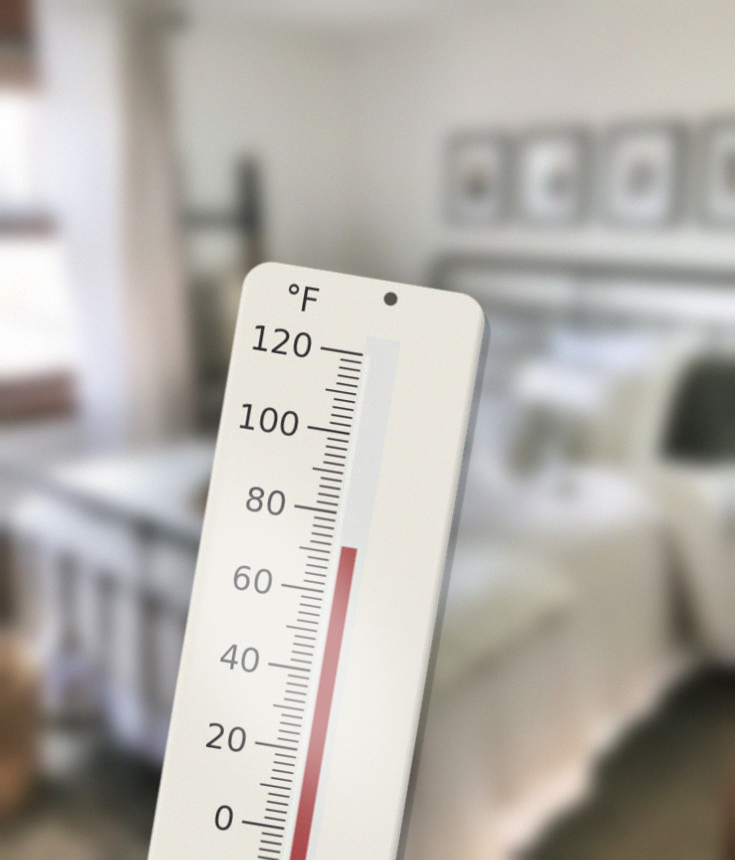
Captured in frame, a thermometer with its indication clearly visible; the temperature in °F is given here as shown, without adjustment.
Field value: 72 °F
